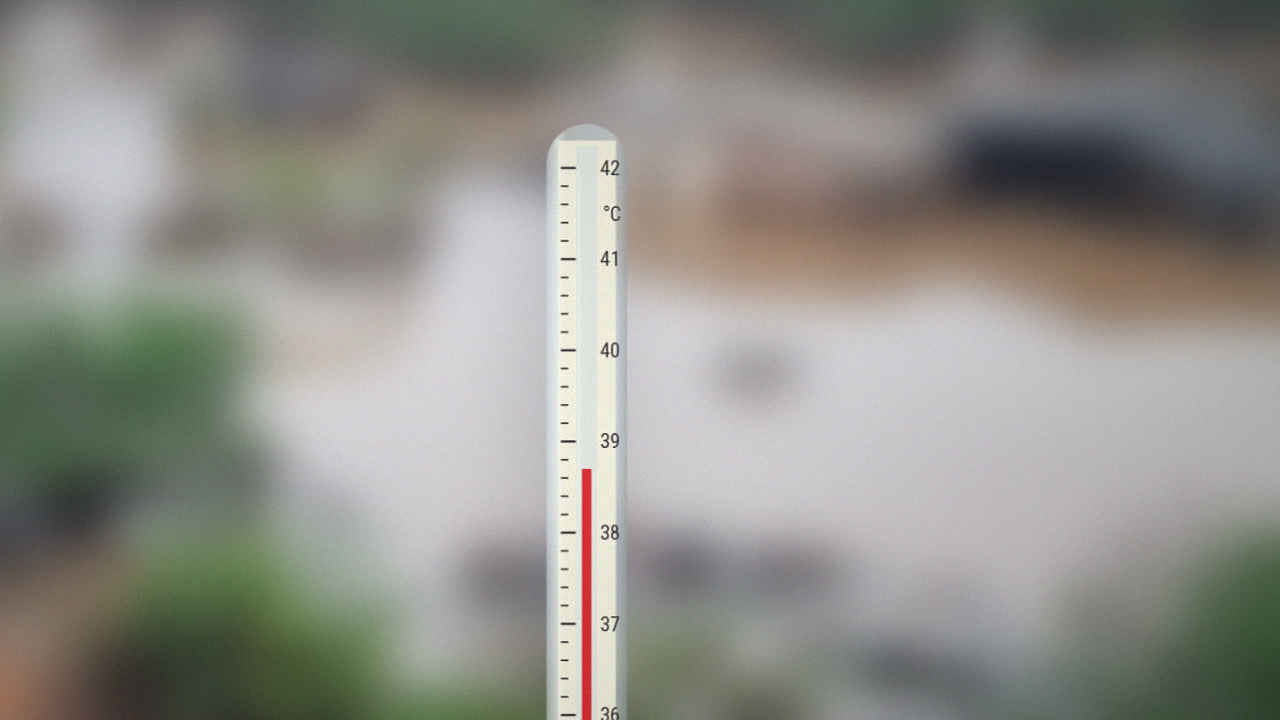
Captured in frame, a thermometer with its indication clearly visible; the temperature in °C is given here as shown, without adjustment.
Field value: 38.7 °C
